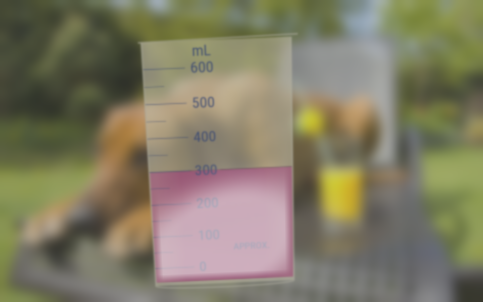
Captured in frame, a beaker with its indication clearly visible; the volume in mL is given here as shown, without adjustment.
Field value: 300 mL
